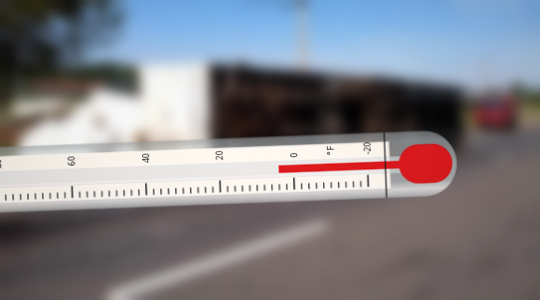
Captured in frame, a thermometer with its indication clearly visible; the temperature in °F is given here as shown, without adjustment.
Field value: 4 °F
